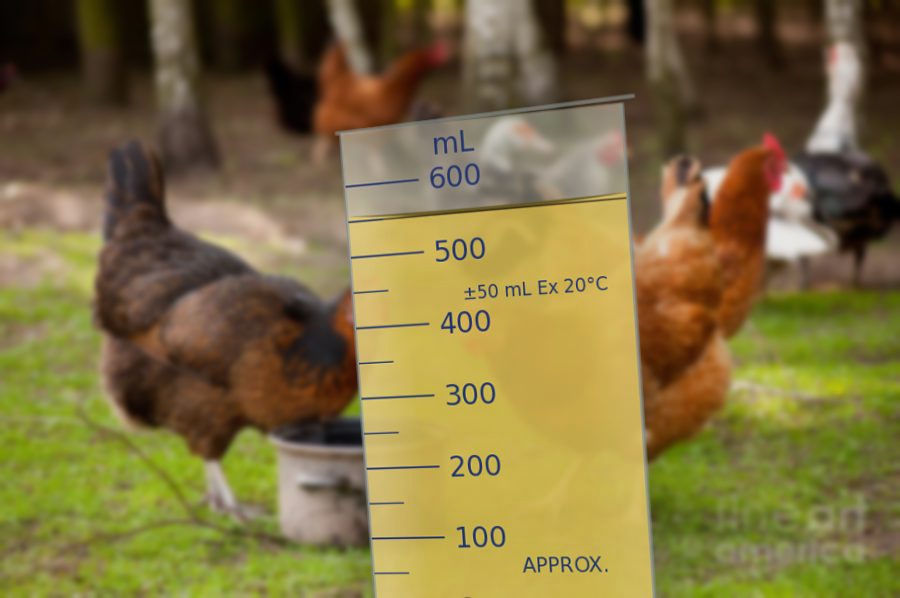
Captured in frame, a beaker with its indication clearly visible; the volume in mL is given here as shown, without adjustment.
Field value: 550 mL
